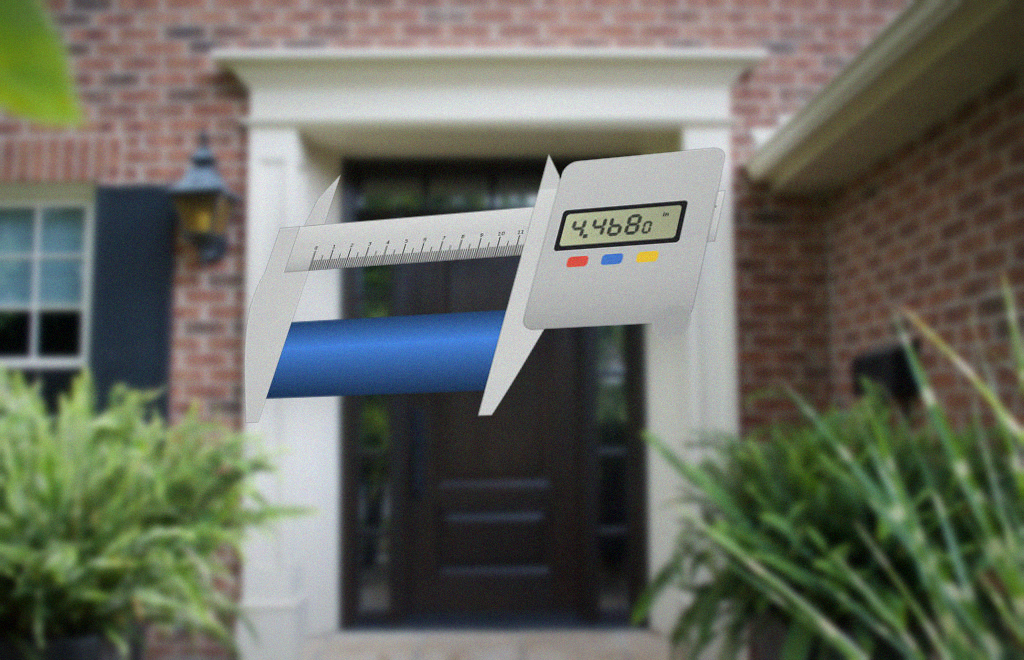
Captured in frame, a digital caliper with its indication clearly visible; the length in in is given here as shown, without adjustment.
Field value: 4.4680 in
